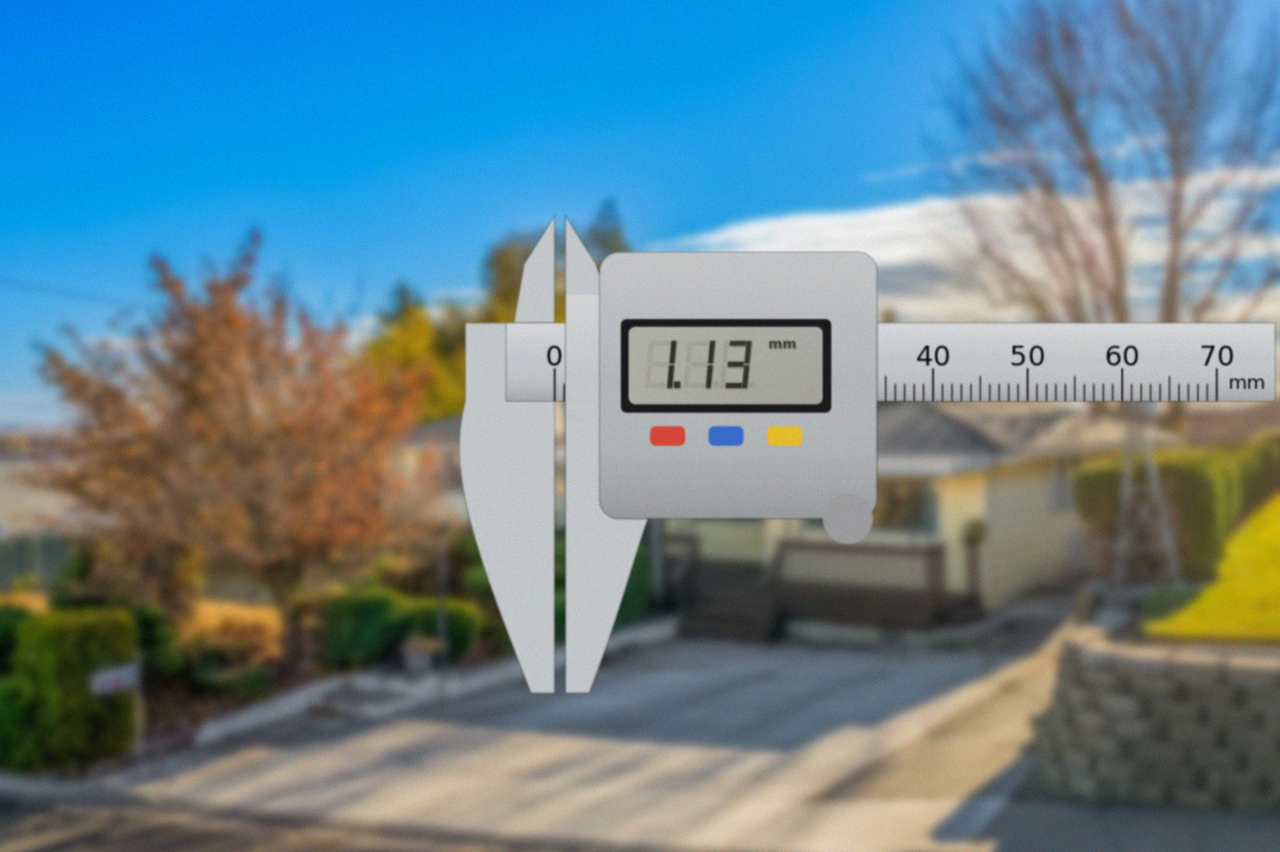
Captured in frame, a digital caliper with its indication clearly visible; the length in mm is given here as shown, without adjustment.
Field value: 1.13 mm
